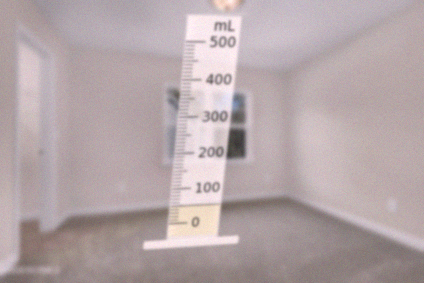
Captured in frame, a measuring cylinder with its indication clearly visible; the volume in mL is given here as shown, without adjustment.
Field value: 50 mL
